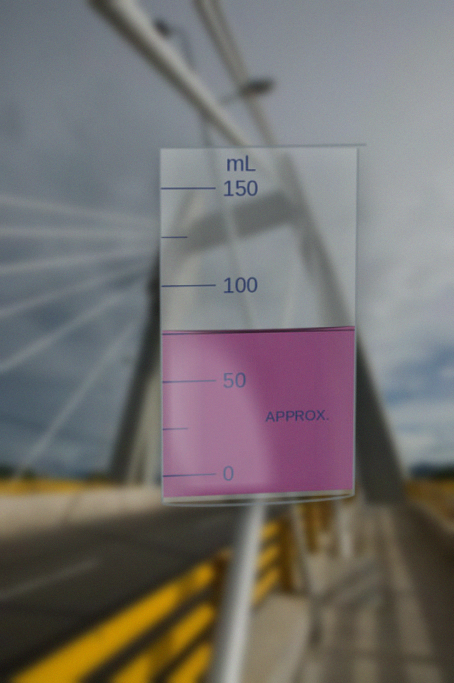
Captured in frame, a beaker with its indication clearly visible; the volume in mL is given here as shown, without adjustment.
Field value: 75 mL
